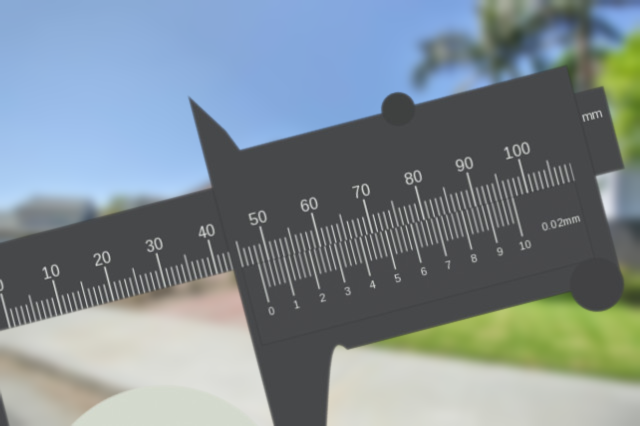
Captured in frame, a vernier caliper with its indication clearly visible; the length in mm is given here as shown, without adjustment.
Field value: 48.0 mm
